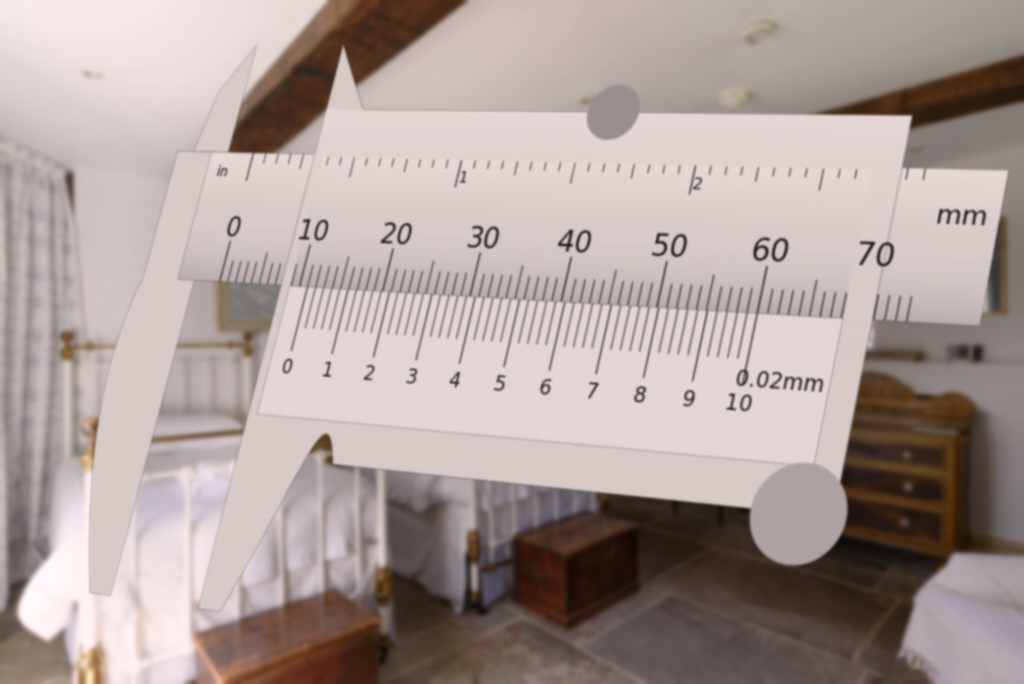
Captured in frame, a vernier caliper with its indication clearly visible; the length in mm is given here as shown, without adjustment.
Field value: 11.0 mm
